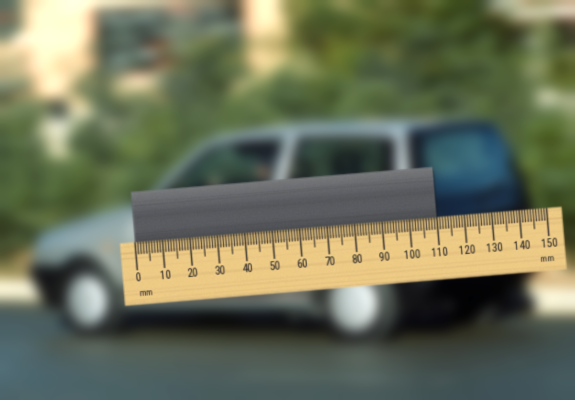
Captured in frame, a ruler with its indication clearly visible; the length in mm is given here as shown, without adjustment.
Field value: 110 mm
